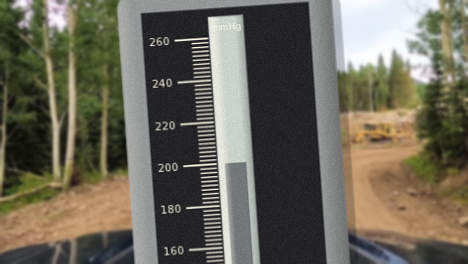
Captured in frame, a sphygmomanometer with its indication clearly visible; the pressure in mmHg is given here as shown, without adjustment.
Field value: 200 mmHg
